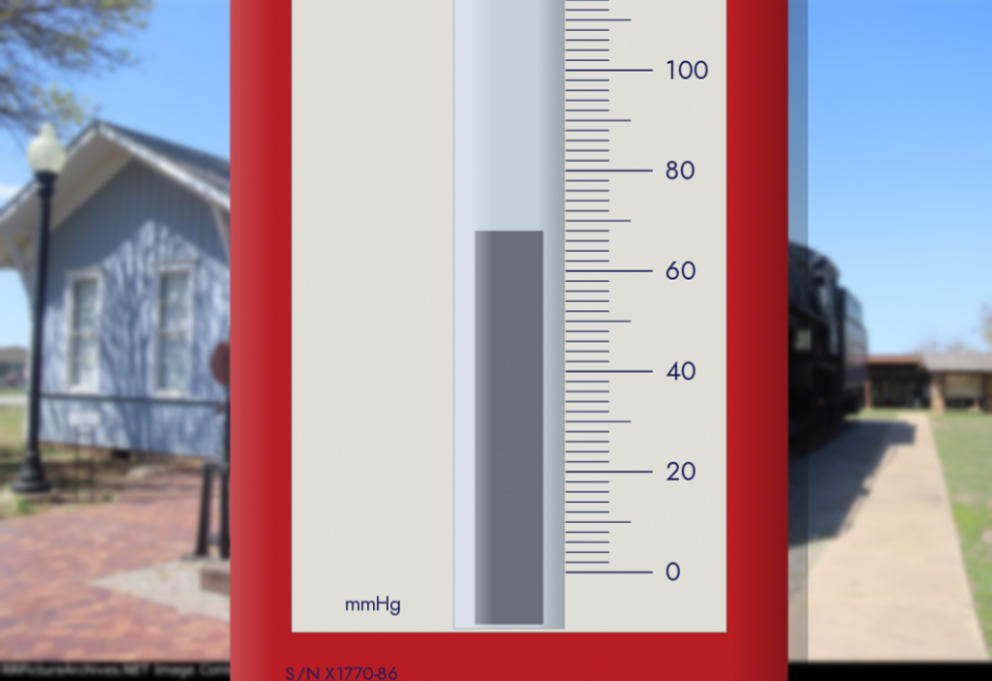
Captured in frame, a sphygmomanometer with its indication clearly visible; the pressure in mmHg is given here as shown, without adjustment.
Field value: 68 mmHg
